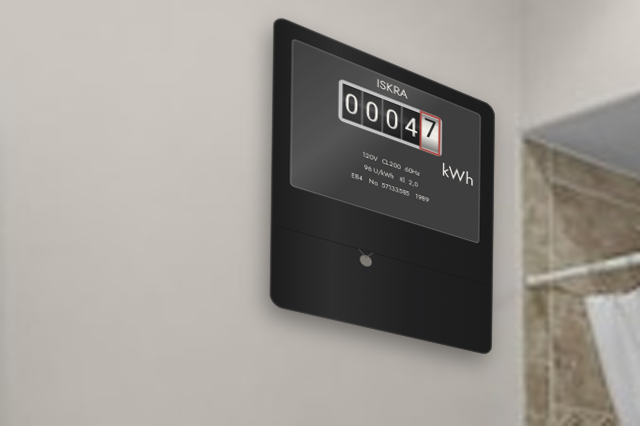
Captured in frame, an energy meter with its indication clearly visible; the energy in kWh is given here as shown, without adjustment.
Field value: 4.7 kWh
